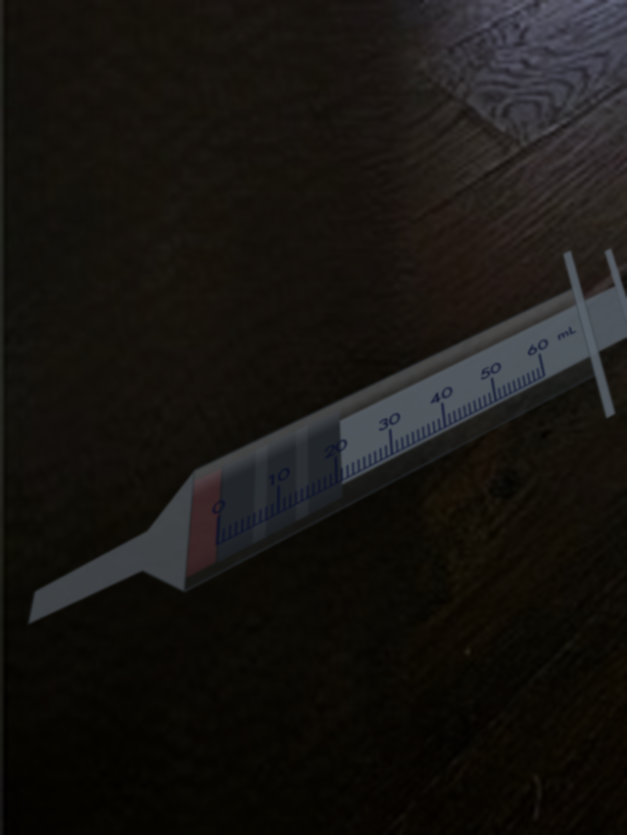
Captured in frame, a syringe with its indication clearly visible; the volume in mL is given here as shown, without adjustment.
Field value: 0 mL
